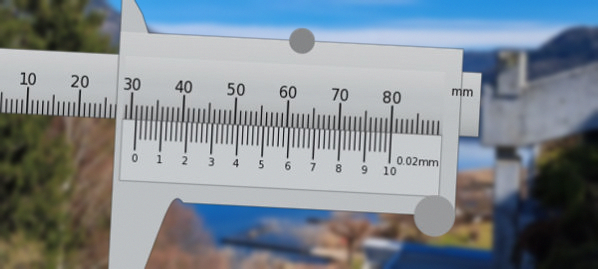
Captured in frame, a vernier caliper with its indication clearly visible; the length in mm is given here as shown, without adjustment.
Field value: 31.0 mm
